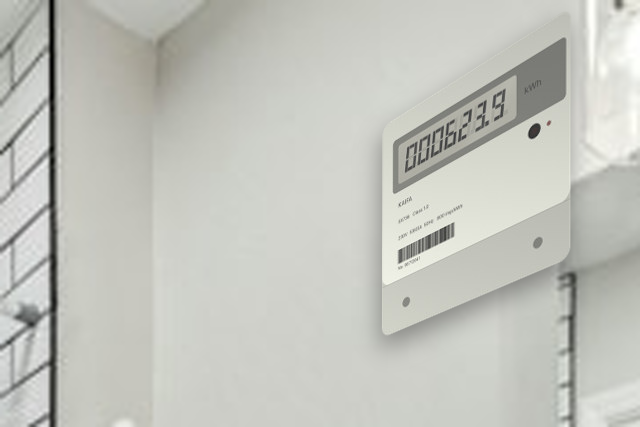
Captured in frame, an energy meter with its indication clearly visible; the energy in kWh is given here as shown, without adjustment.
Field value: 623.9 kWh
